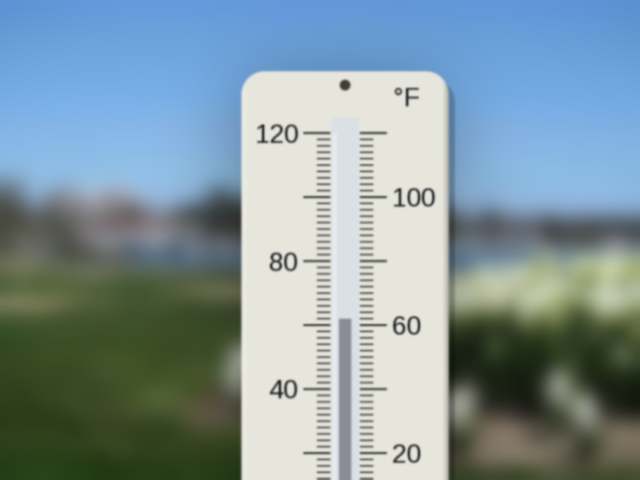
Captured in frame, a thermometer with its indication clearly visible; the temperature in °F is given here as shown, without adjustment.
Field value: 62 °F
